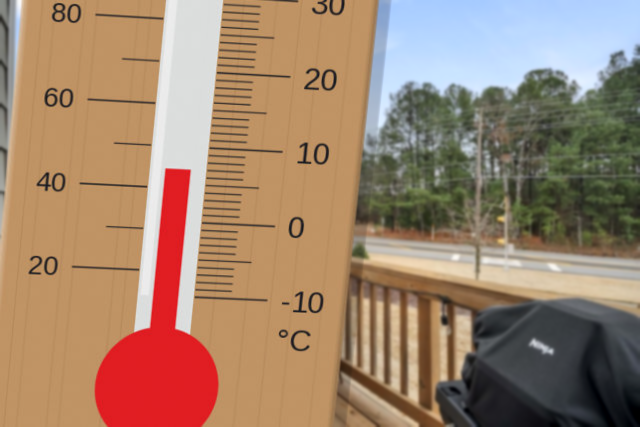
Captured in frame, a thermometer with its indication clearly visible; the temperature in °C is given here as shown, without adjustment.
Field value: 7 °C
